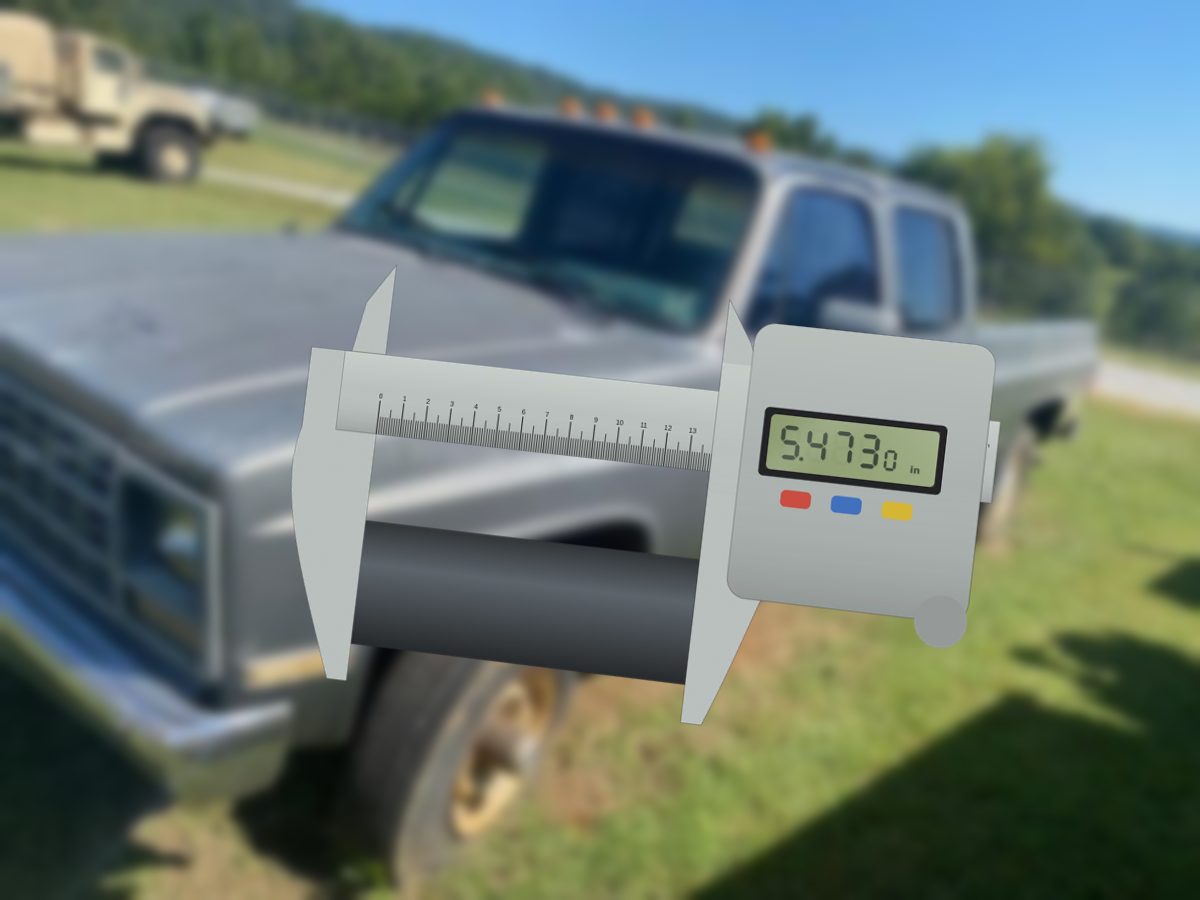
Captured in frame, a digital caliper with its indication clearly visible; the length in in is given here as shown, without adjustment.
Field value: 5.4730 in
